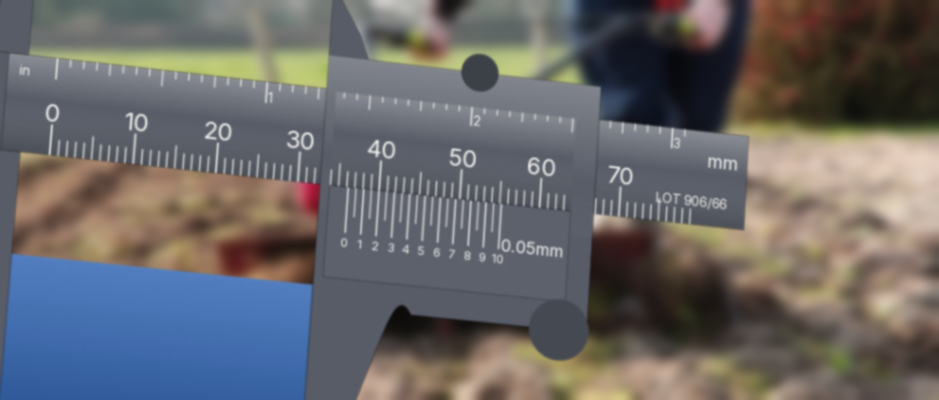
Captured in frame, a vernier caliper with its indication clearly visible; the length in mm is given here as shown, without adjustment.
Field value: 36.2 mm
